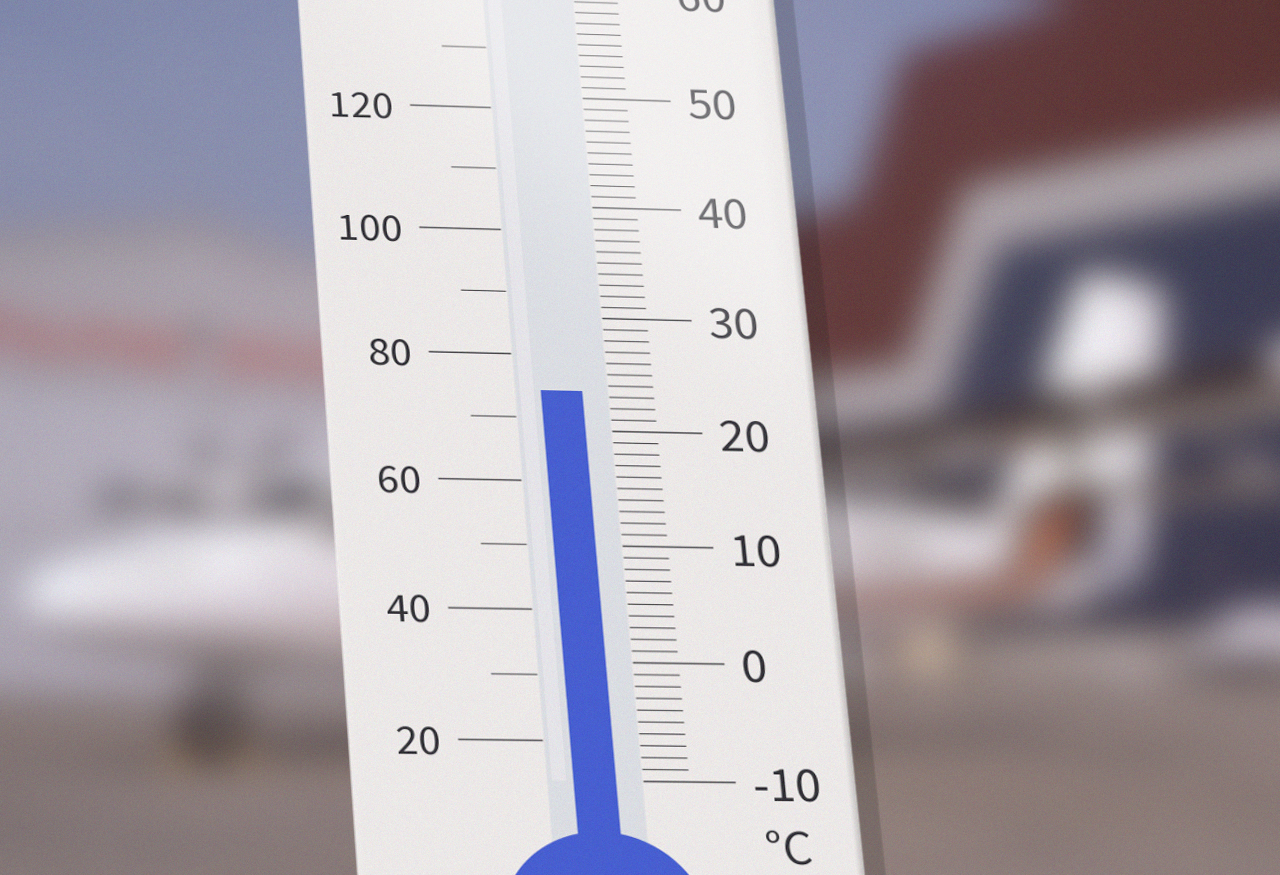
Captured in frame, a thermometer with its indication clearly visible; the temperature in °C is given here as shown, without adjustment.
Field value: 23.5 °C
